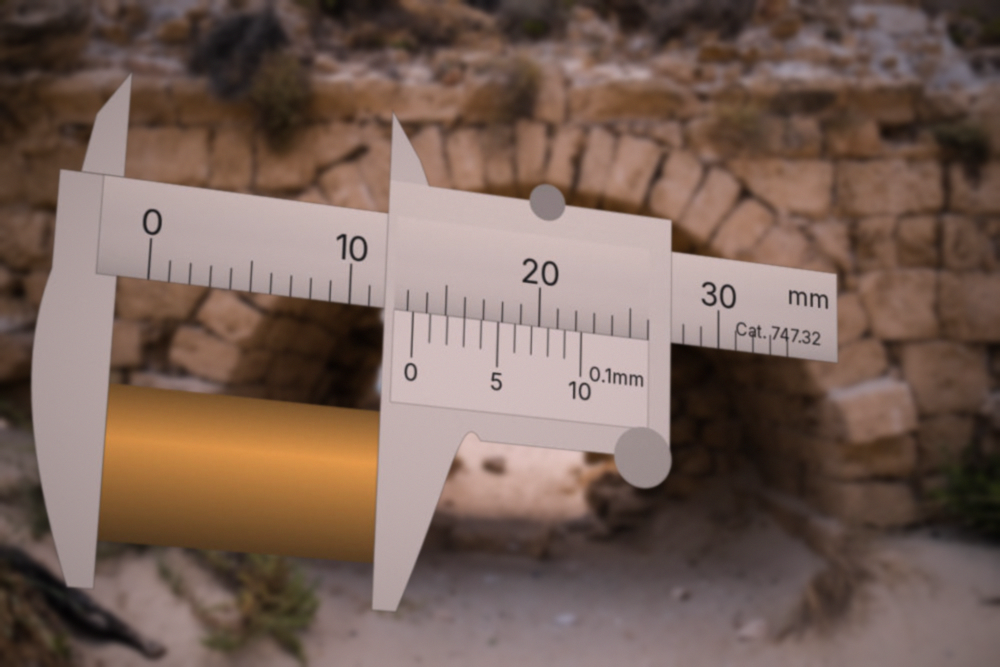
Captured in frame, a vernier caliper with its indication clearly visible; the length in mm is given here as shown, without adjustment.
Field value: 13.3 mm
